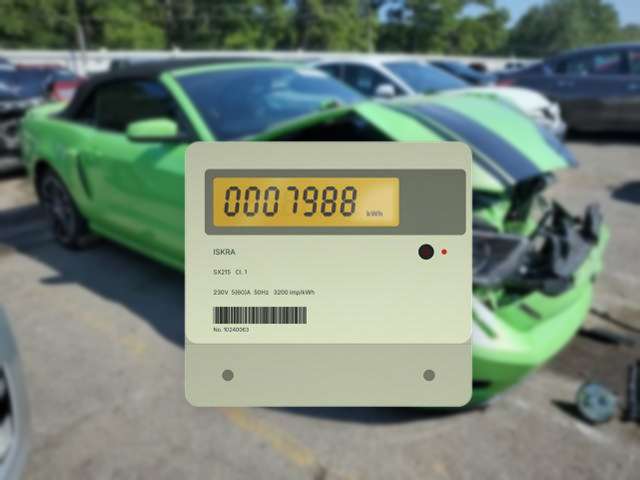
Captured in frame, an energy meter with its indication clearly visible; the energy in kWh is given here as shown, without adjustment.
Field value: 7988 kWh
